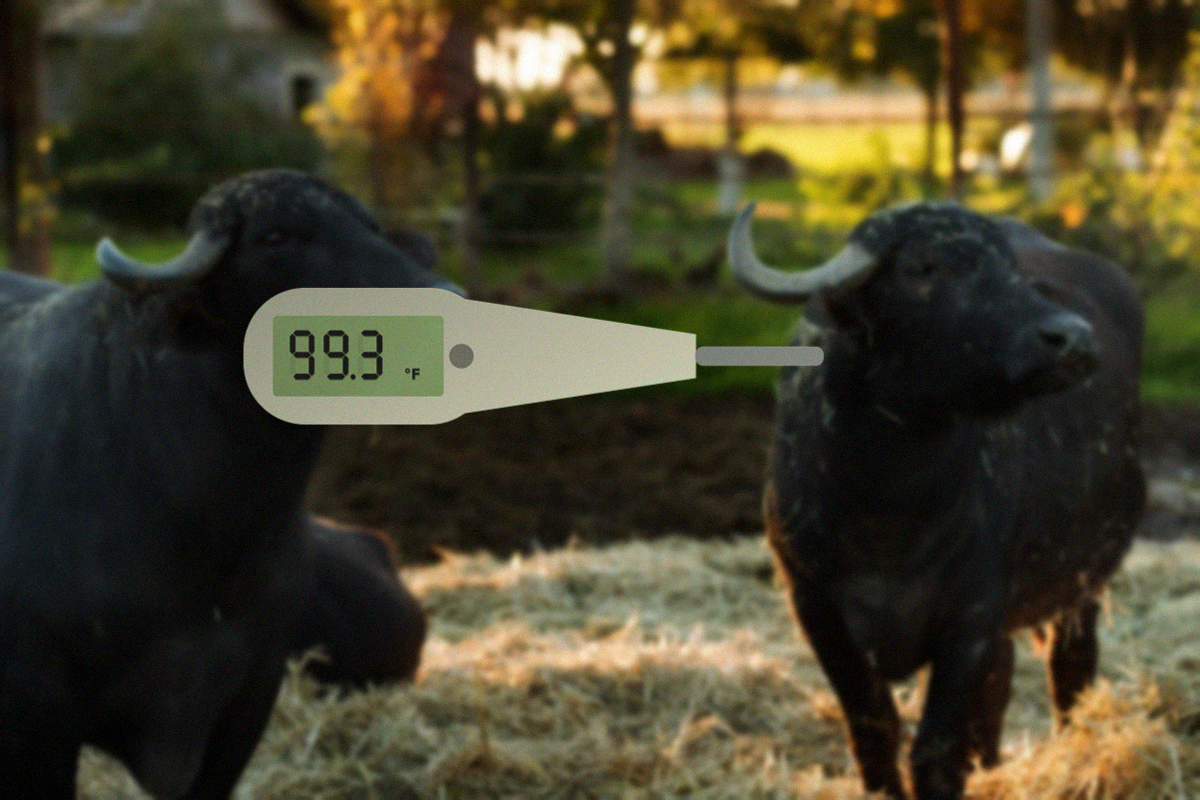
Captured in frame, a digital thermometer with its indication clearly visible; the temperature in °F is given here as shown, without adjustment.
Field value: 99.3 °F
